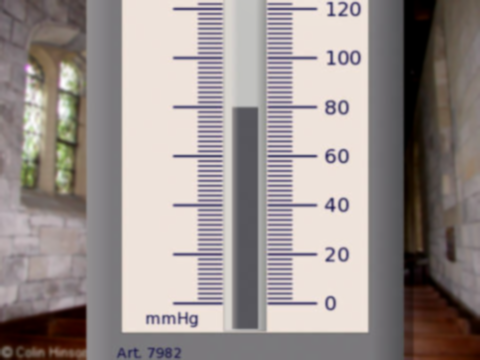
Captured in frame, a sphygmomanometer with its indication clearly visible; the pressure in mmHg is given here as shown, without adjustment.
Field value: 80 mmHg
